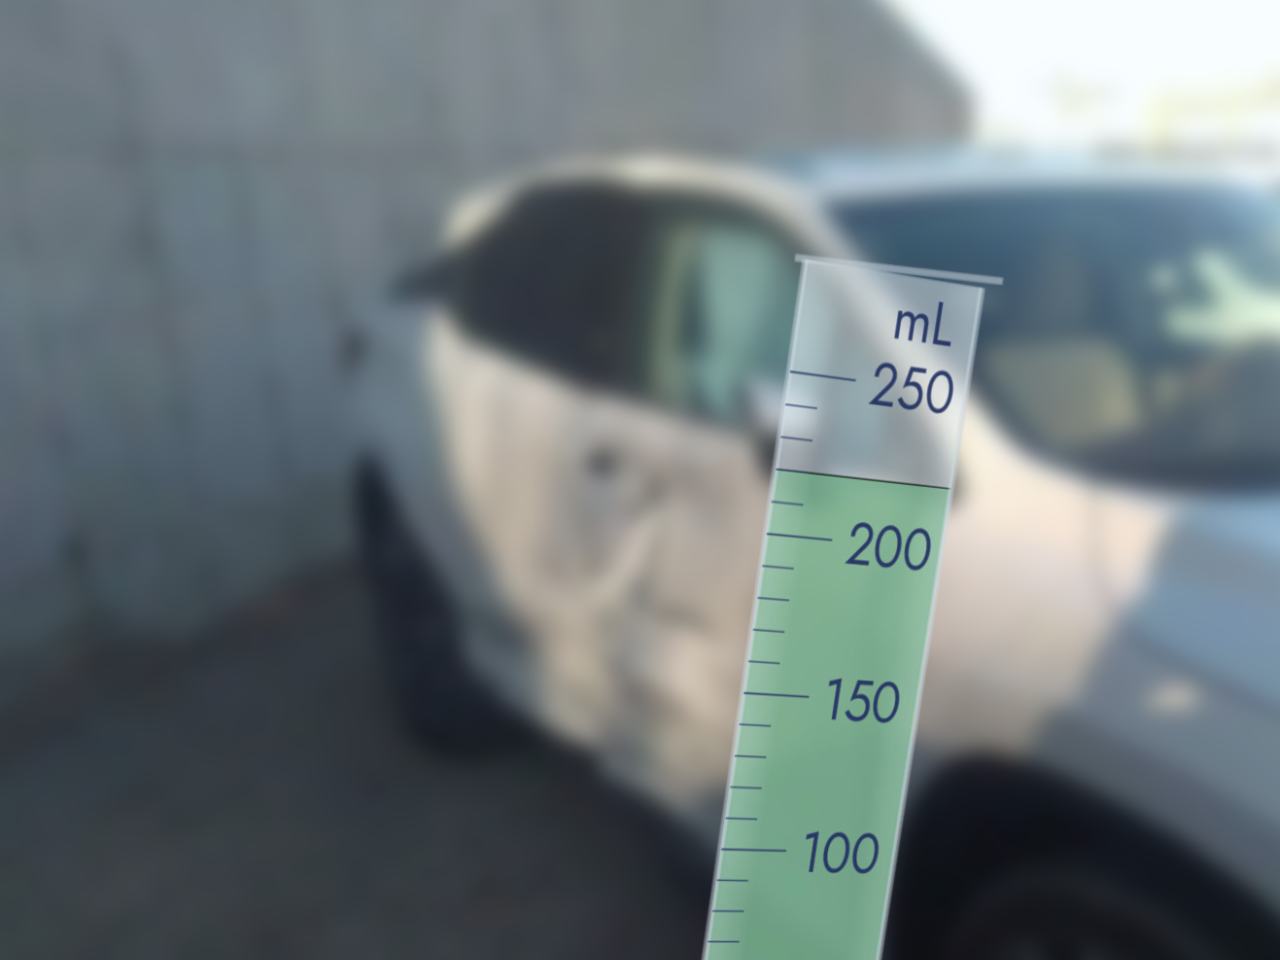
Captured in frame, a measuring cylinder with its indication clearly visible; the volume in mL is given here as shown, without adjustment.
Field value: 220 mL
